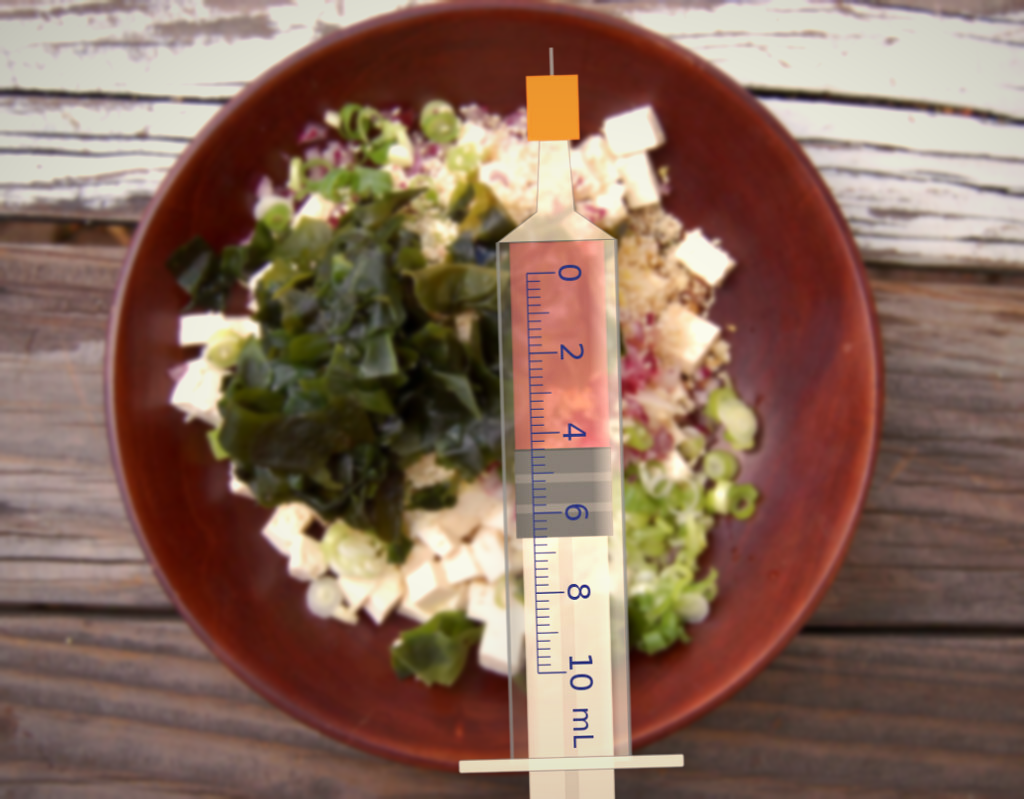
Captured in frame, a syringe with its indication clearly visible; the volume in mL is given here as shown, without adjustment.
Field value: 4.4 mL
